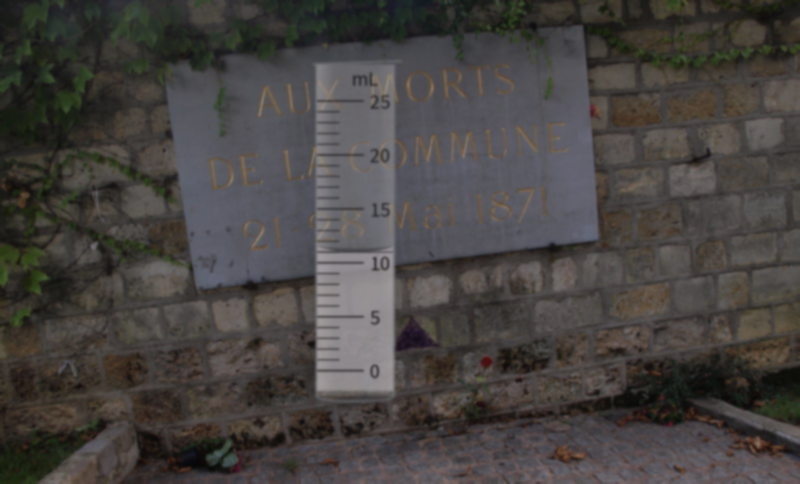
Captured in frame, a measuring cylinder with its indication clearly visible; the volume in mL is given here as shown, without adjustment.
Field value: 11 mL
